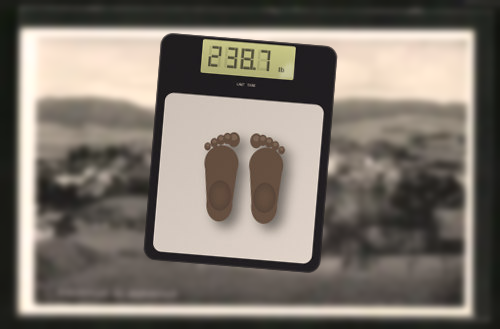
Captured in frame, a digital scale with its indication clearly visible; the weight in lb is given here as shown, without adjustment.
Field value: 238.7 lb
